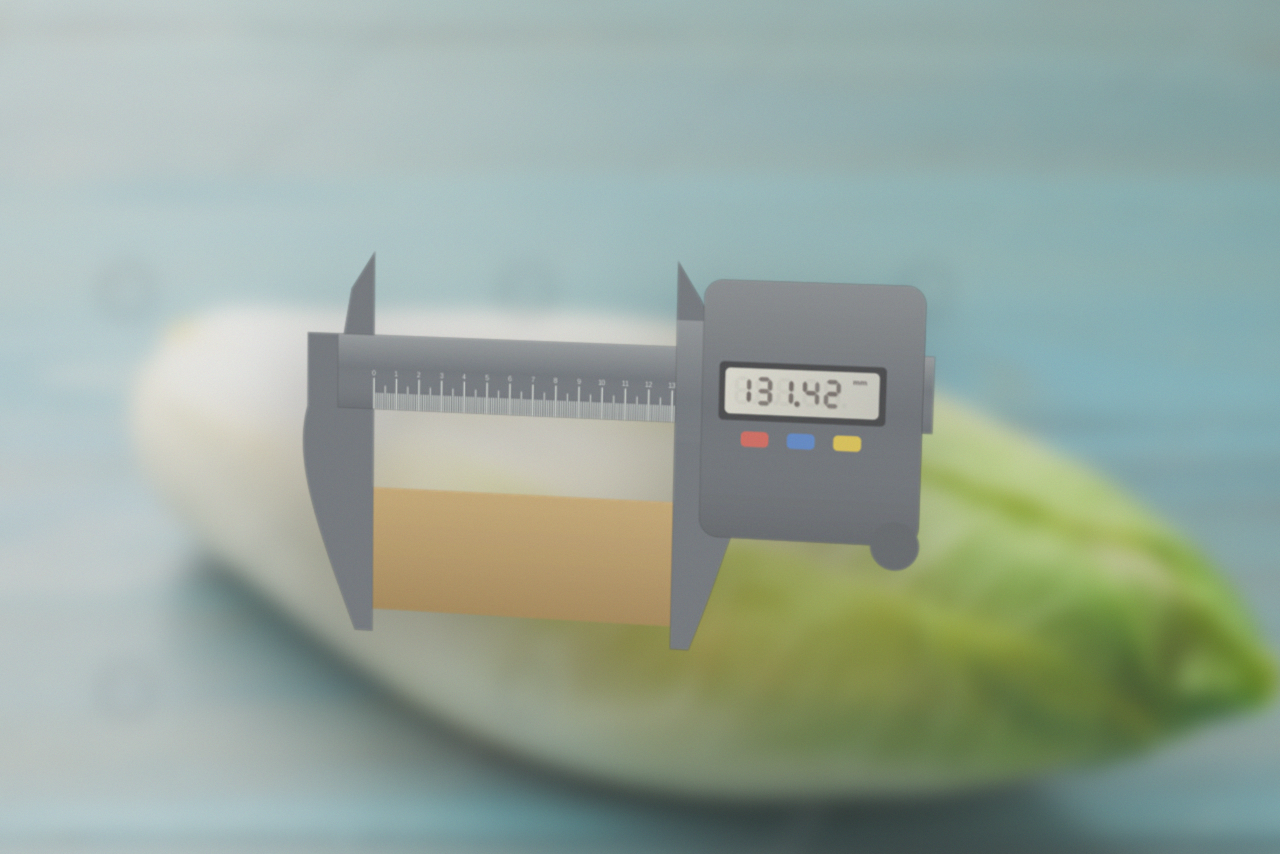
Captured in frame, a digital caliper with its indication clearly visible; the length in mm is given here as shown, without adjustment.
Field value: 131.42 mm
